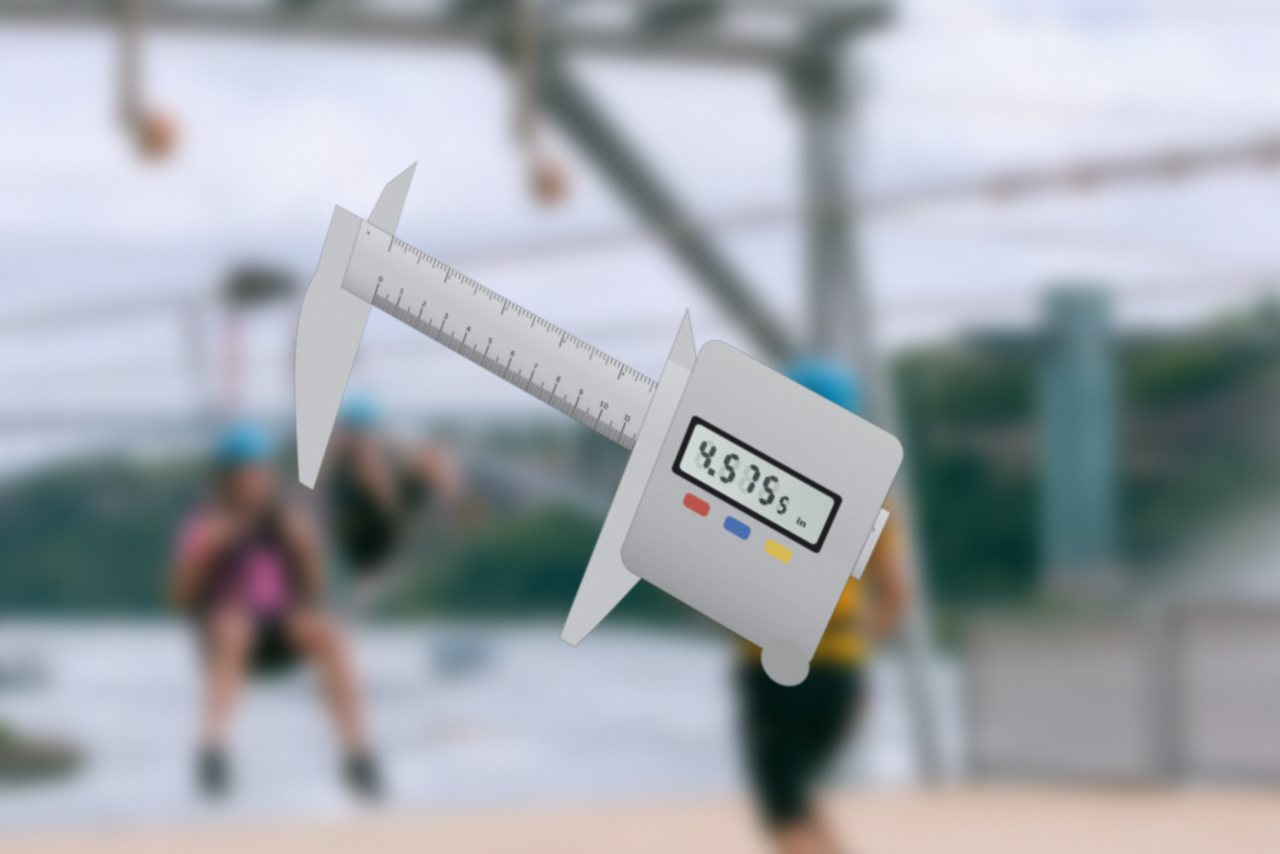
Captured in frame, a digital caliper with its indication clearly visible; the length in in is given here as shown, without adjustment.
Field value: 4.5755 in
